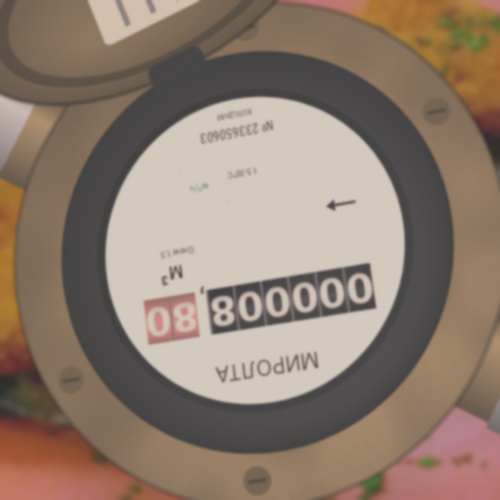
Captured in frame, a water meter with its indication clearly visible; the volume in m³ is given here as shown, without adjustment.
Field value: 8.80 m³
